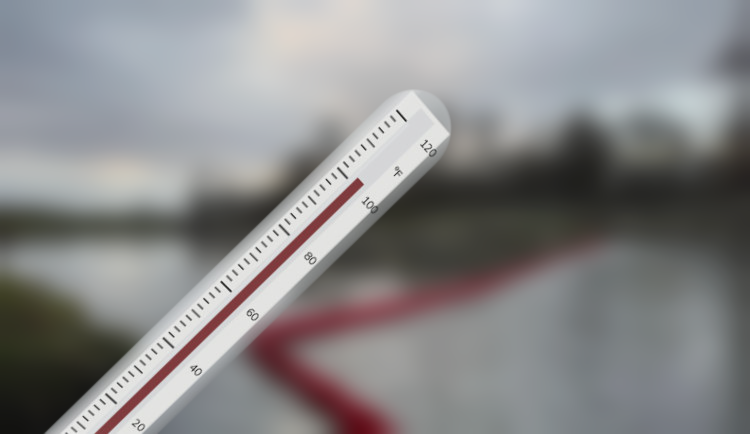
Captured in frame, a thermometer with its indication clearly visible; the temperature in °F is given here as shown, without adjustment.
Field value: 102 °F
